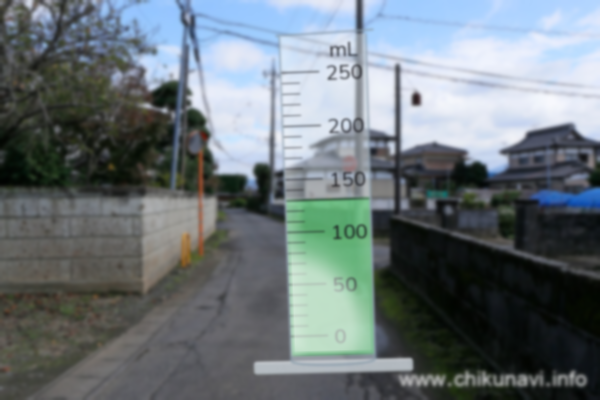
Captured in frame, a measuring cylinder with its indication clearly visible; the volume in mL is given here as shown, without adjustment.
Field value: 130 mL
